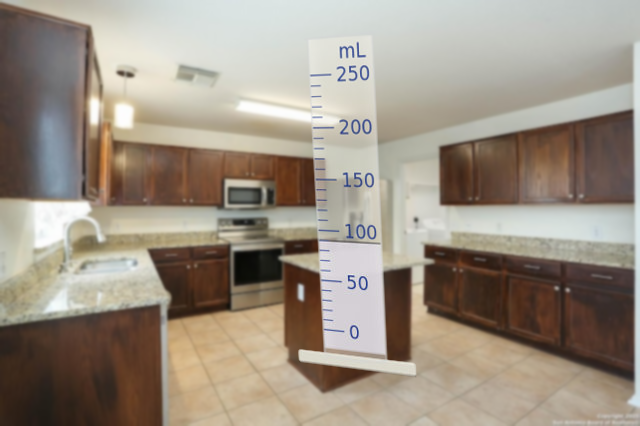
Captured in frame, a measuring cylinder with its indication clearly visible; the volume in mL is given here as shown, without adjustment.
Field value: 90 mL
